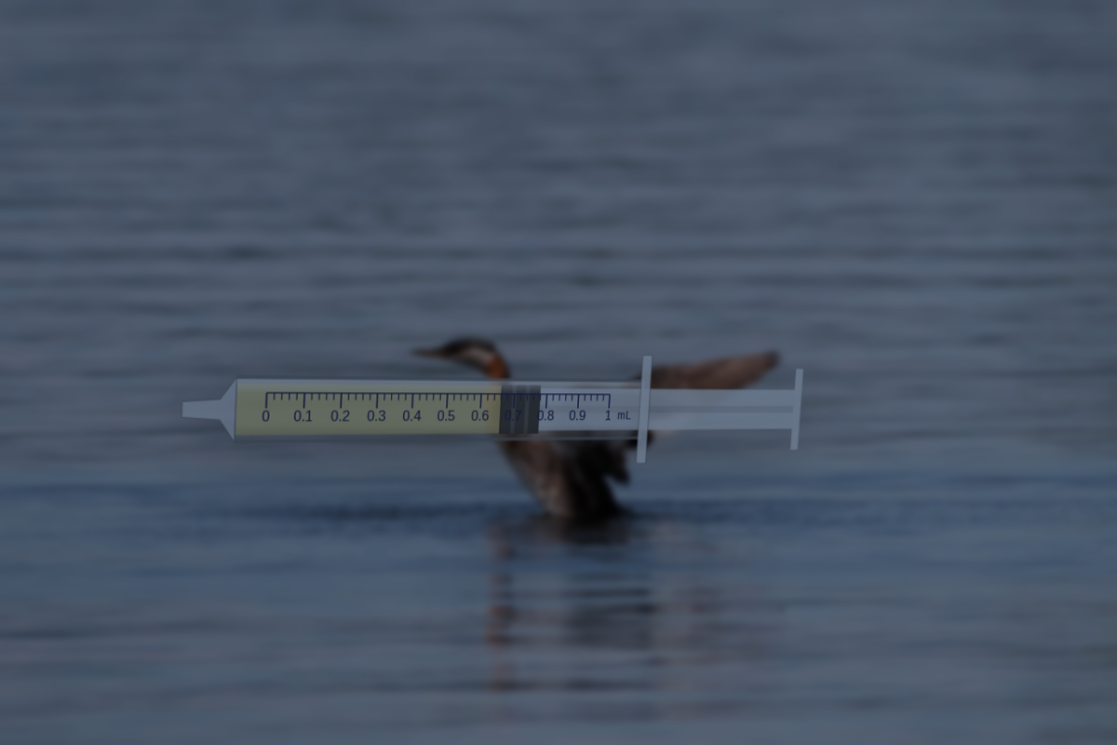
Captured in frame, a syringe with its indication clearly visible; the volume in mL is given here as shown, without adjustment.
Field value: 0.66 mL
